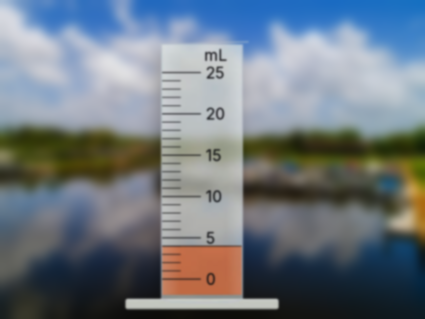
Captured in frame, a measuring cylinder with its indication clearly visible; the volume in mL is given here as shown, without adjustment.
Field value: 4 mL
